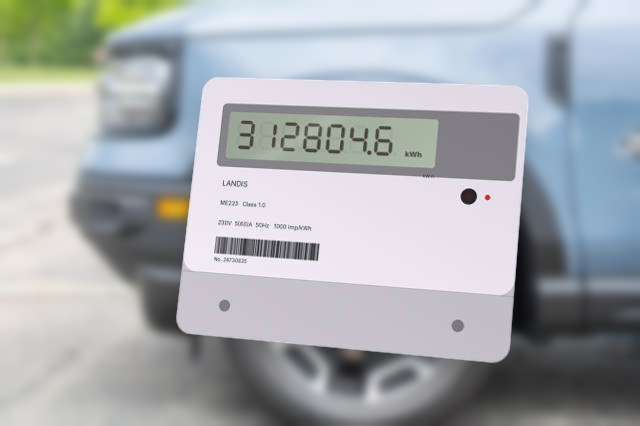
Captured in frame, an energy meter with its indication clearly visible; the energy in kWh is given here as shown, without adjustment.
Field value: 312804.6 kWh
